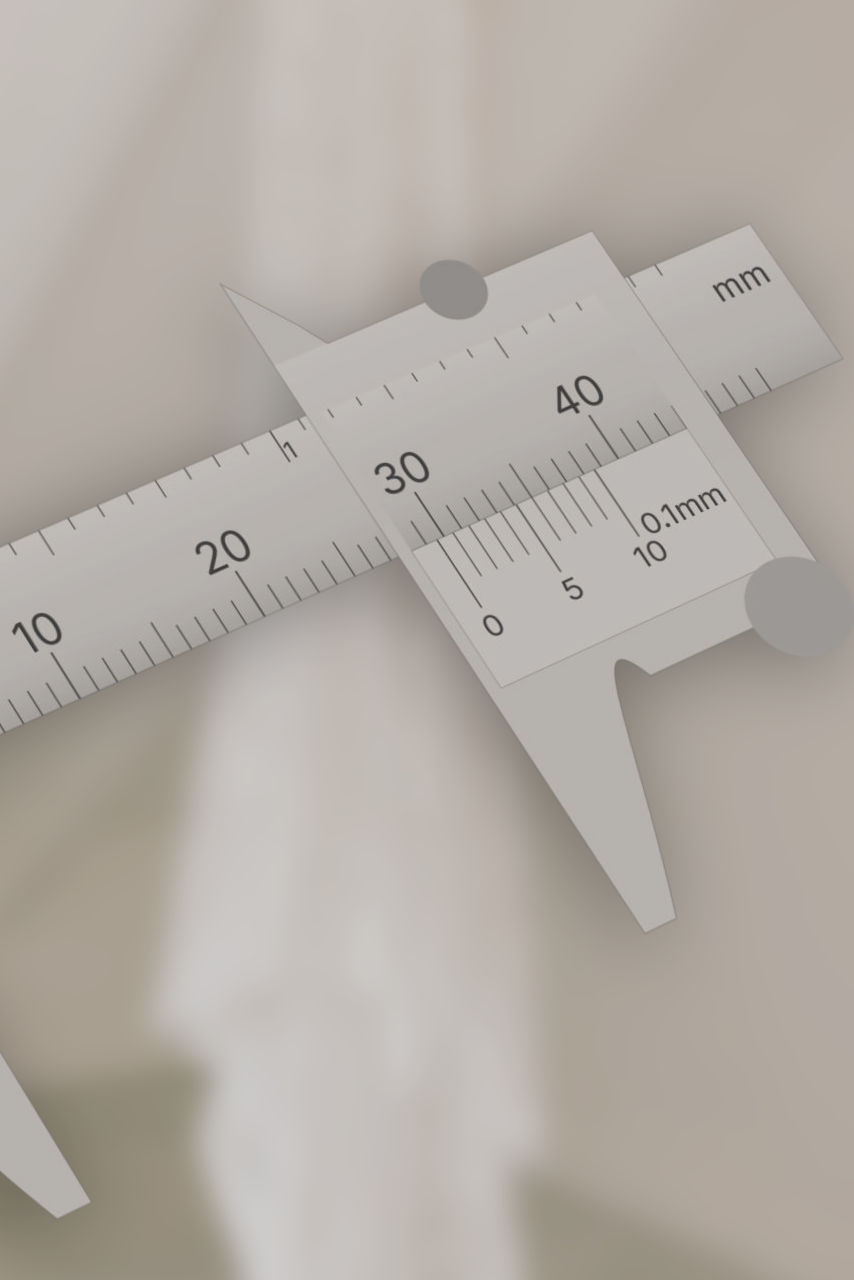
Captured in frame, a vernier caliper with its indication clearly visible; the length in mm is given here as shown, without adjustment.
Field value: 29.6 mm
